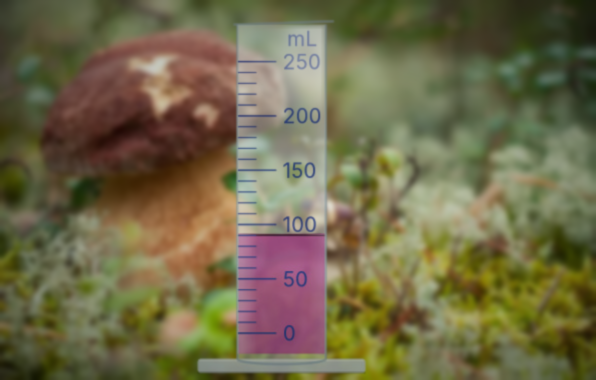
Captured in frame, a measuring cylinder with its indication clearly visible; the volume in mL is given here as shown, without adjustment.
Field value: 90 mL
